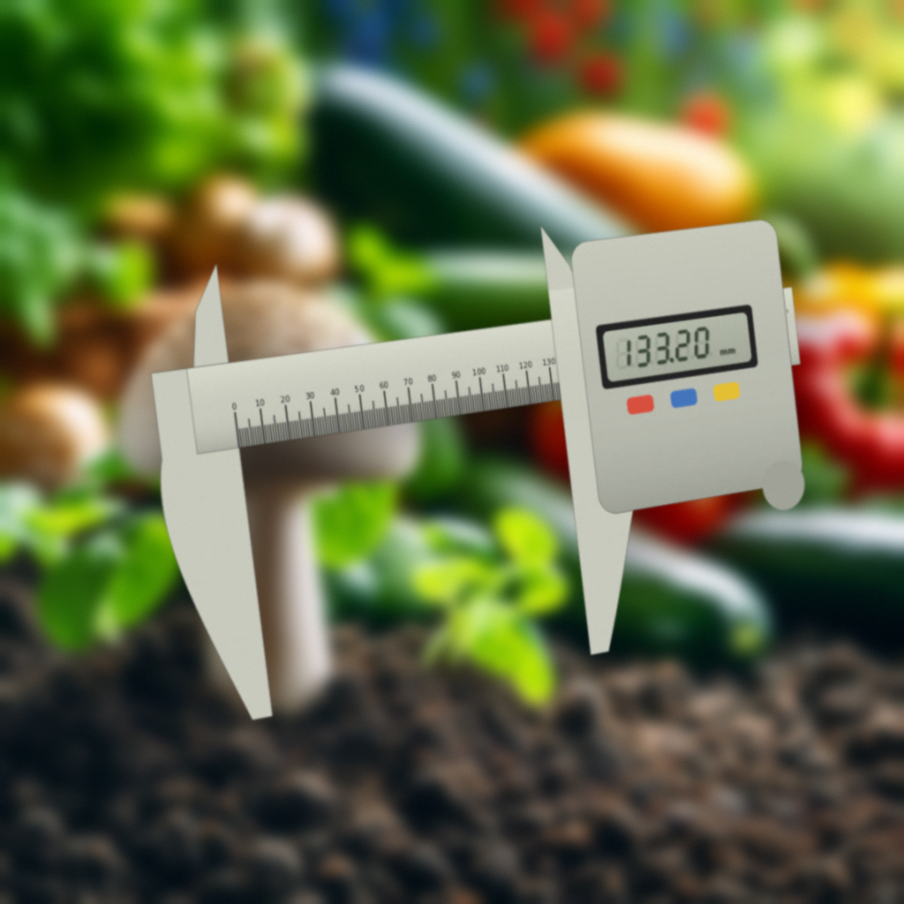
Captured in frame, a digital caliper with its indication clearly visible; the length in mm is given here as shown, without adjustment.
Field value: 133.20 mm
